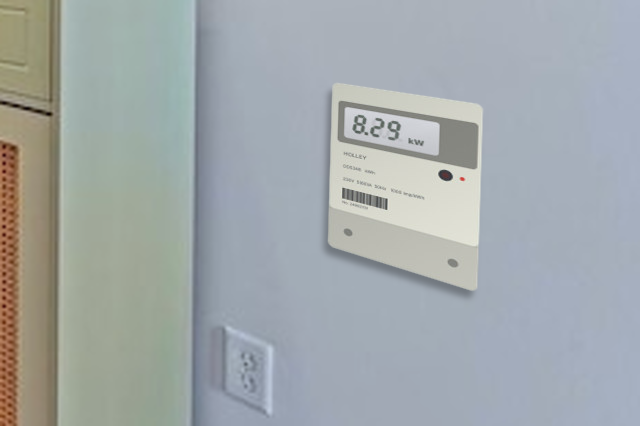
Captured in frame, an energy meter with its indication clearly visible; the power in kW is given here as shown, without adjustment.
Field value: 8.29 kW
